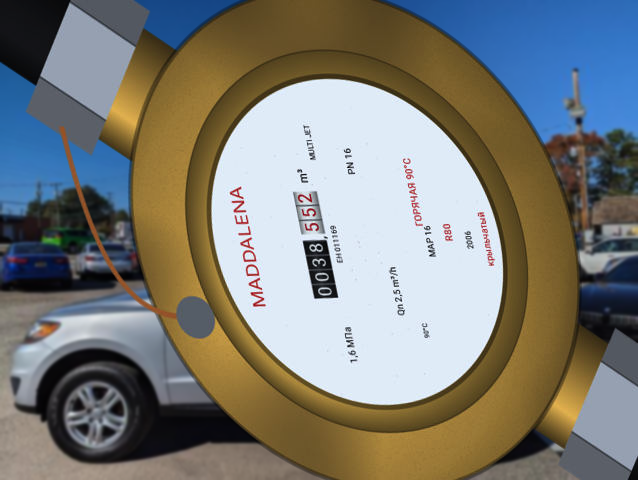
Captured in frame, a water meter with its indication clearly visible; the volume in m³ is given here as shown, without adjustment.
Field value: 38.552 m³
